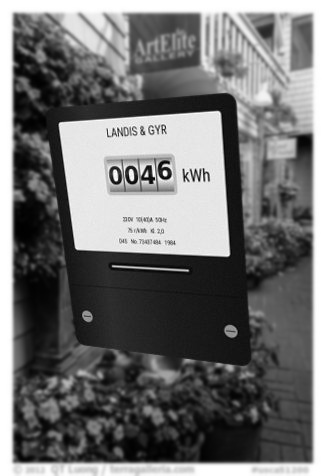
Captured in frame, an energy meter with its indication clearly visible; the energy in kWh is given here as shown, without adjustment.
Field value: 46 kWh
